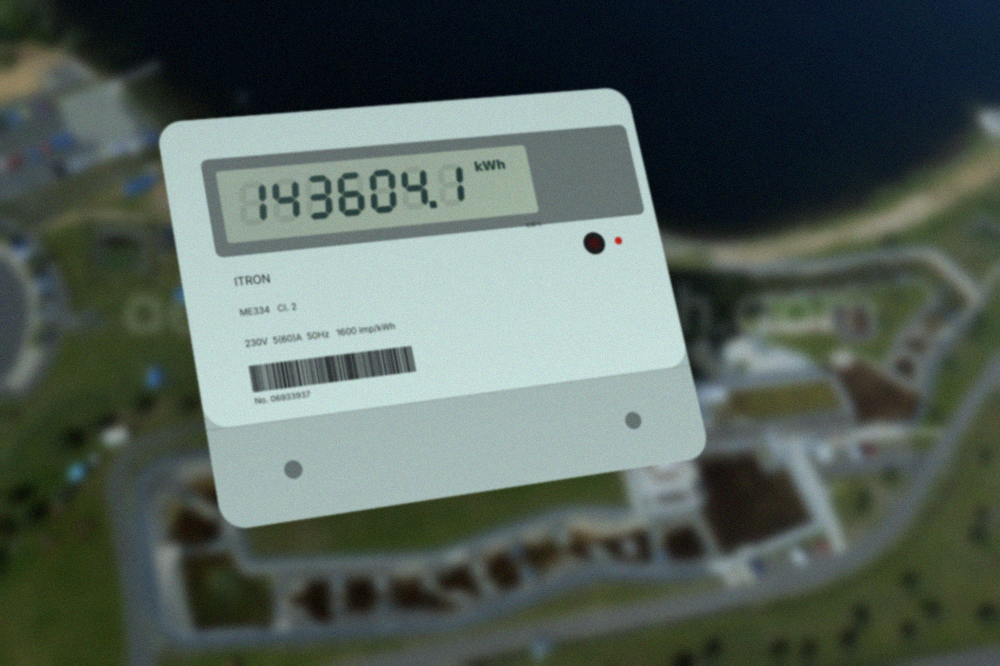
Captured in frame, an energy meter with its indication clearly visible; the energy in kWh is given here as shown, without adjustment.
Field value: 143604.1 kWh
